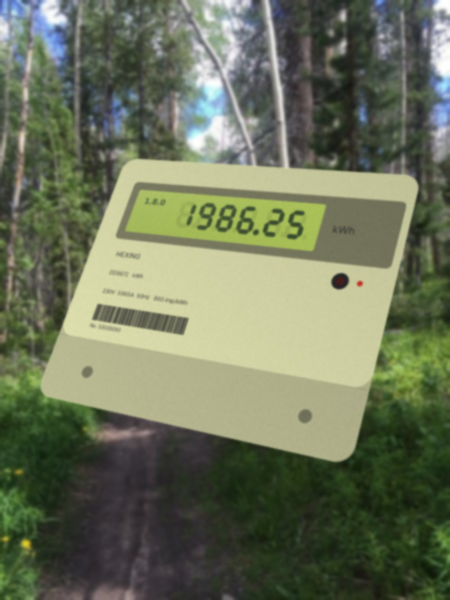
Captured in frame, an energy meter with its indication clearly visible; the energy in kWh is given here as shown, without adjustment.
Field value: 1986.25 kWh
